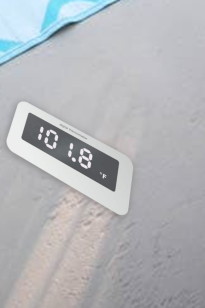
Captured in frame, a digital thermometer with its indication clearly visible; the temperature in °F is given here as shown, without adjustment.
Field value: 101.8 °F
